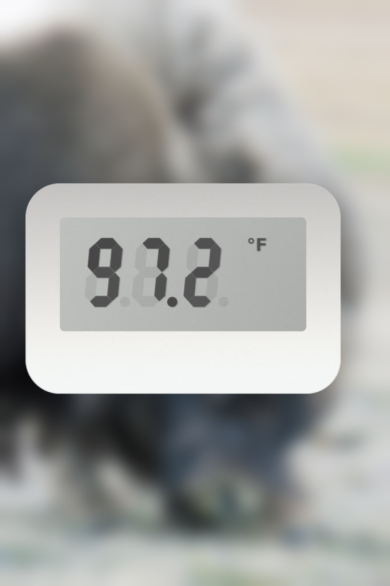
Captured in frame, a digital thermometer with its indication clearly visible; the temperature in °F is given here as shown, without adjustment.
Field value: 97.2 °F
